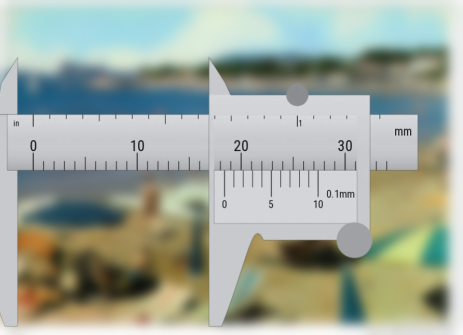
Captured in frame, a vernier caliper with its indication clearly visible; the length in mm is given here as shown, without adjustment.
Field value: 18.4 mm
